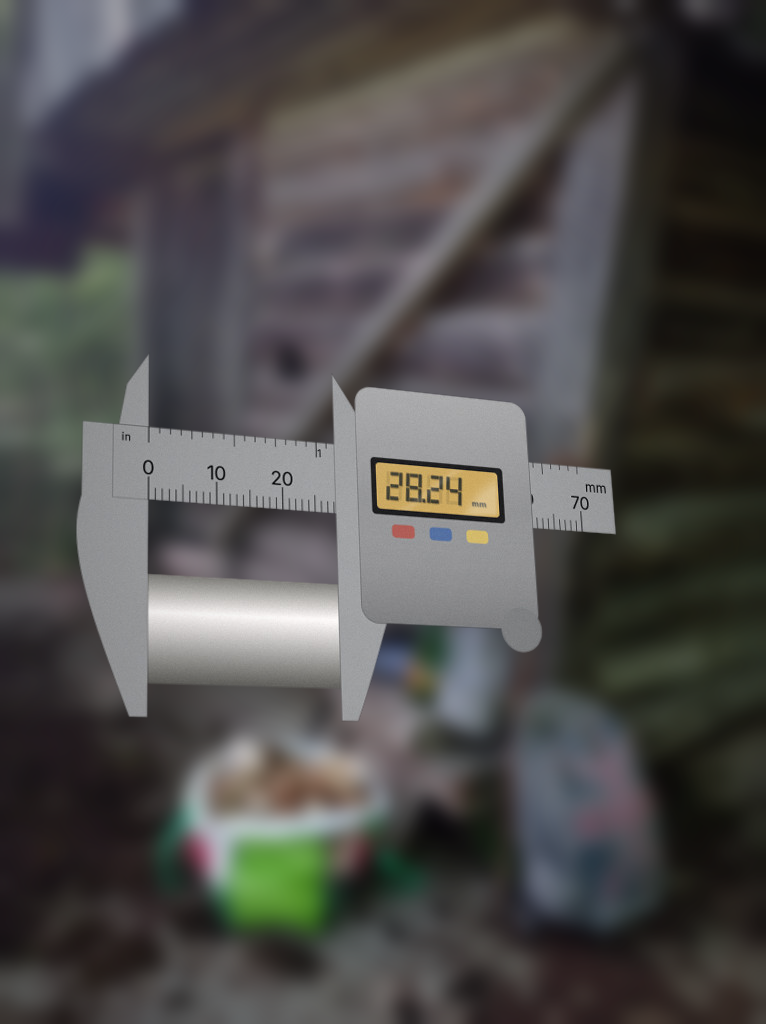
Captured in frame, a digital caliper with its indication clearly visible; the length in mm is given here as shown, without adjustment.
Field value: 28.24 mm
